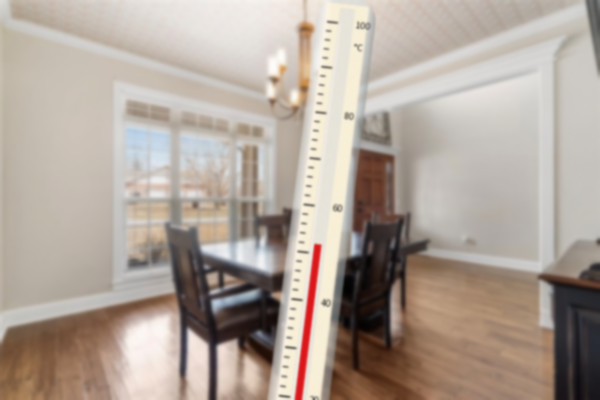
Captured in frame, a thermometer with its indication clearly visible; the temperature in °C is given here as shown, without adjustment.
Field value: 52 °C
